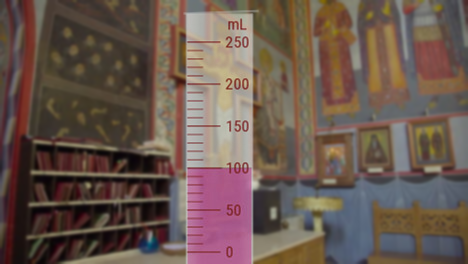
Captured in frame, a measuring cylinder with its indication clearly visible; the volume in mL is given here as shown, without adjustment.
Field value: 100 mL
